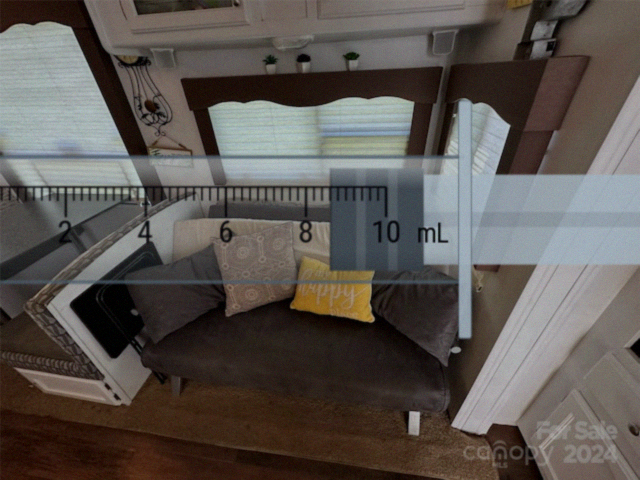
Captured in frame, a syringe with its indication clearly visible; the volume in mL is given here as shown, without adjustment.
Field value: 8.6 mL
